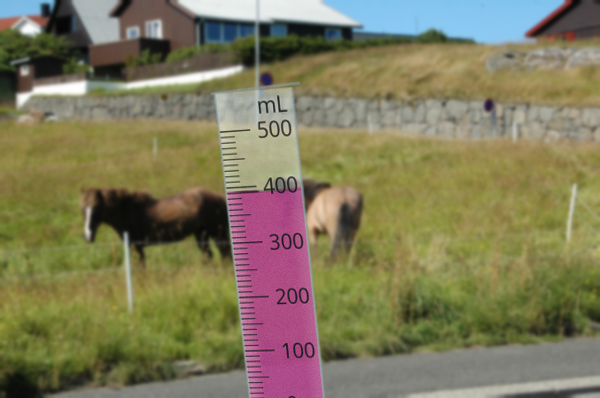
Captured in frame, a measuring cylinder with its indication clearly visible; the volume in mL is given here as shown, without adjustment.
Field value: 390 mL
